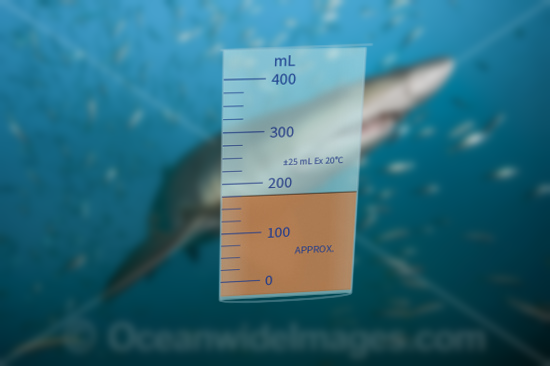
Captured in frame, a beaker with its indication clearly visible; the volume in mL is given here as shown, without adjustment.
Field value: 175 mL
